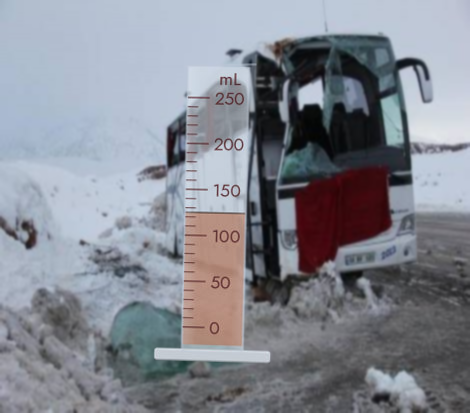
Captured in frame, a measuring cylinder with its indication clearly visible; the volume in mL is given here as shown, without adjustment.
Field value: 125 mL
